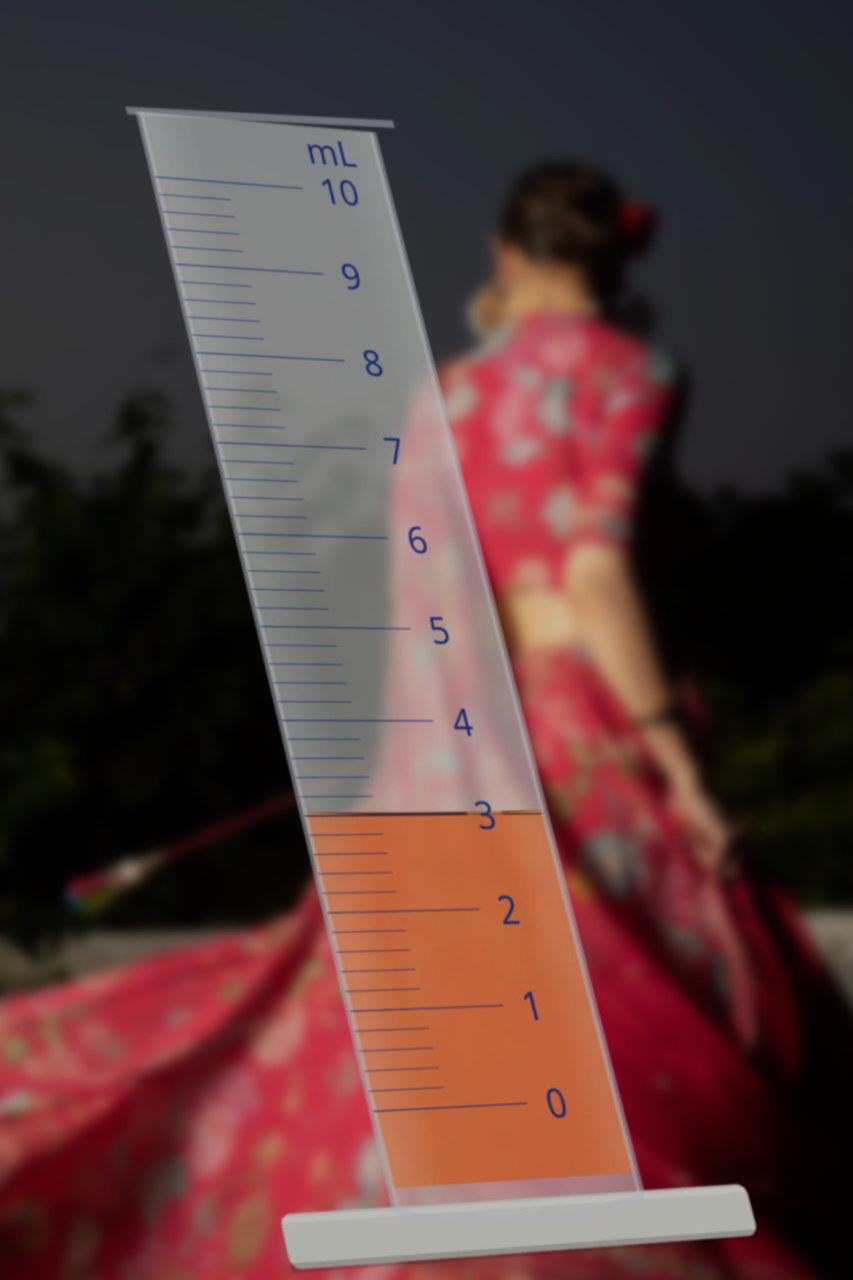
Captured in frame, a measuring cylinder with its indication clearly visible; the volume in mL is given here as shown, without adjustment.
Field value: 3 mL
